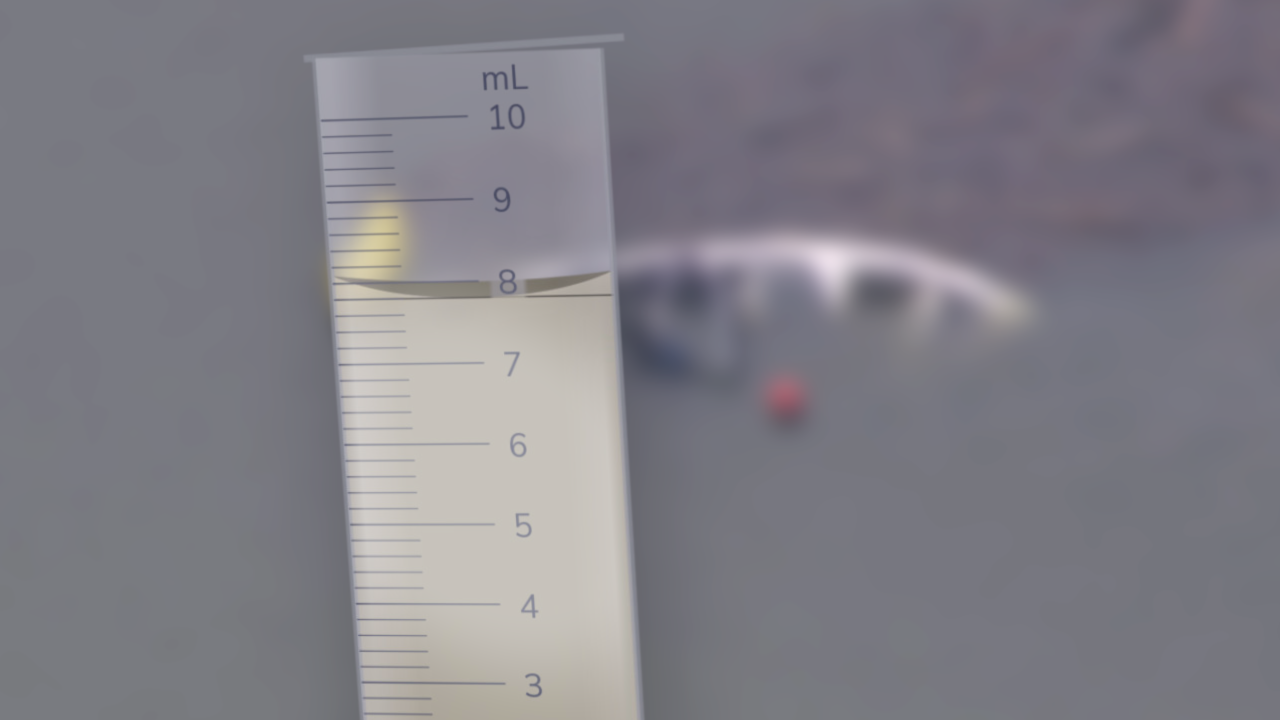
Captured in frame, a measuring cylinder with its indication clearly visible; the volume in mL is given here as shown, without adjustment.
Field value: 7.8 mL
